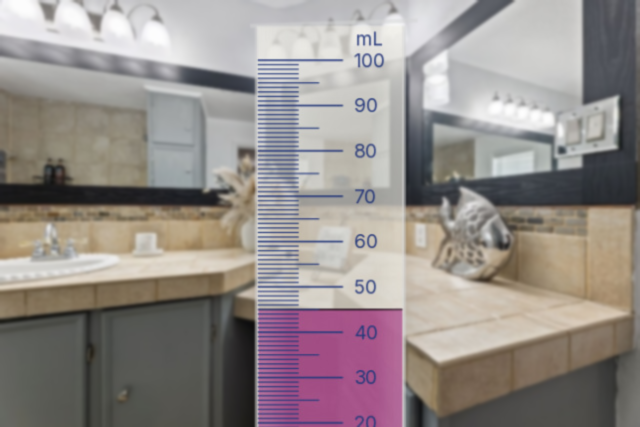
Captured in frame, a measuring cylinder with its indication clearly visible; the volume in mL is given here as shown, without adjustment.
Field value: 45 mL
